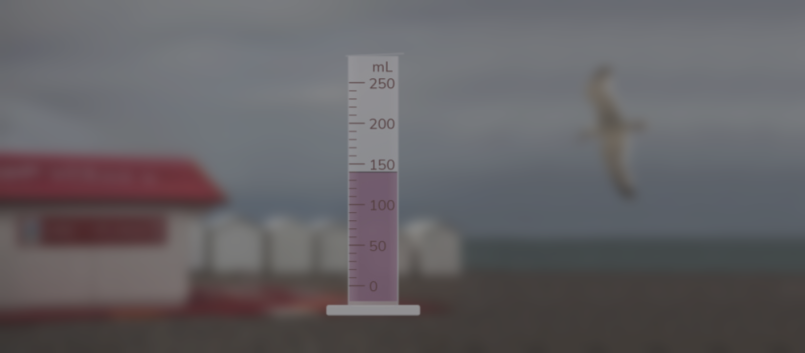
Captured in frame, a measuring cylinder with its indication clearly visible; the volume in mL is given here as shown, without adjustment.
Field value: 140 mL
